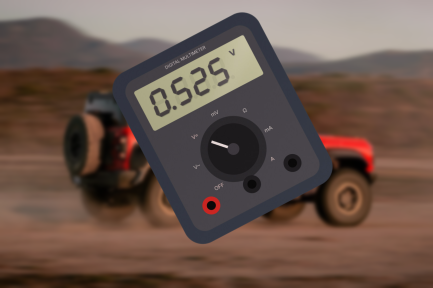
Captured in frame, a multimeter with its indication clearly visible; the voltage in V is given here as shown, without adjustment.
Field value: 0.525 V
